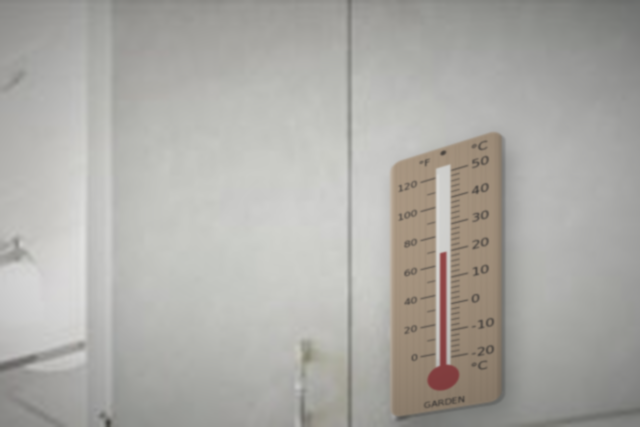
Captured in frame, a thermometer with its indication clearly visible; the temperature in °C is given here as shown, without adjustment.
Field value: 20 °C
